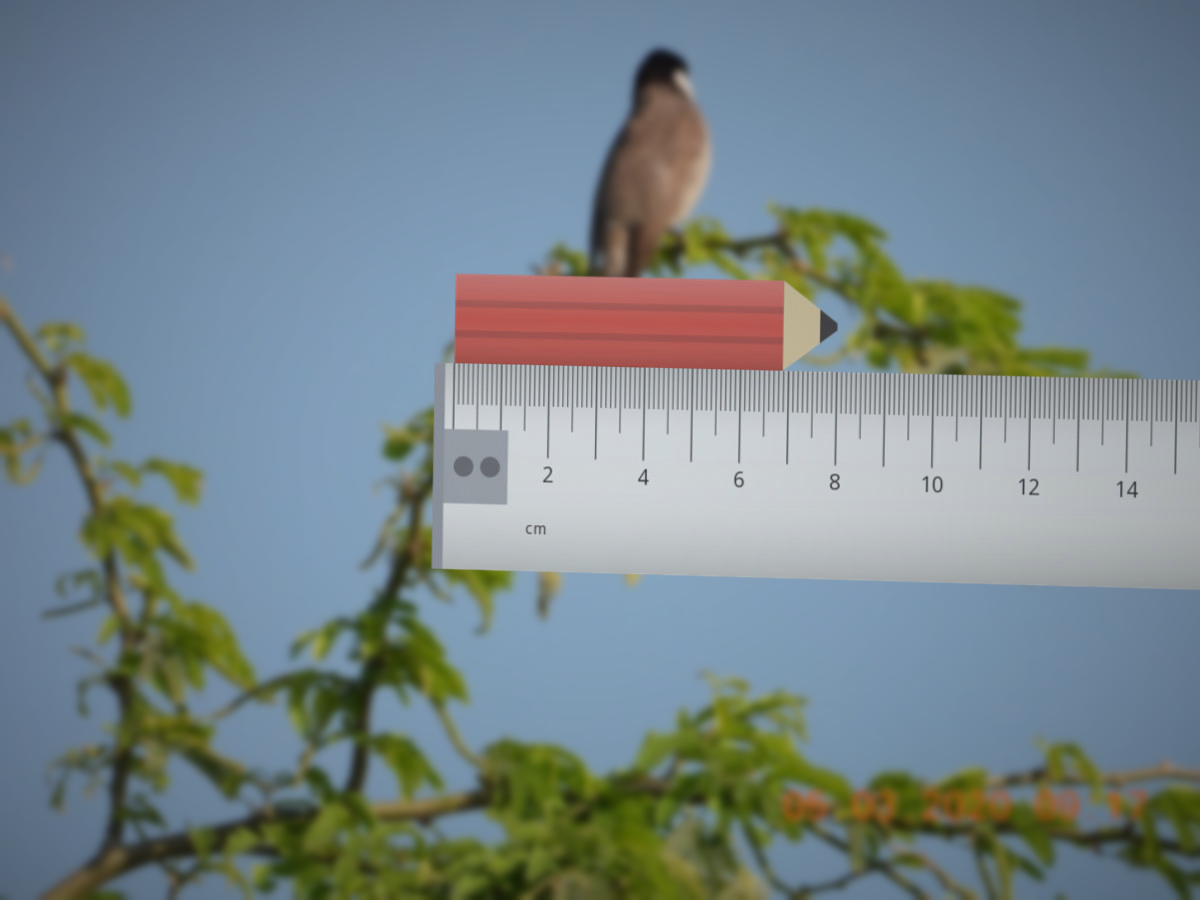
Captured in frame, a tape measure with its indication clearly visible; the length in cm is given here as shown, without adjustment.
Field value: 8 cm
